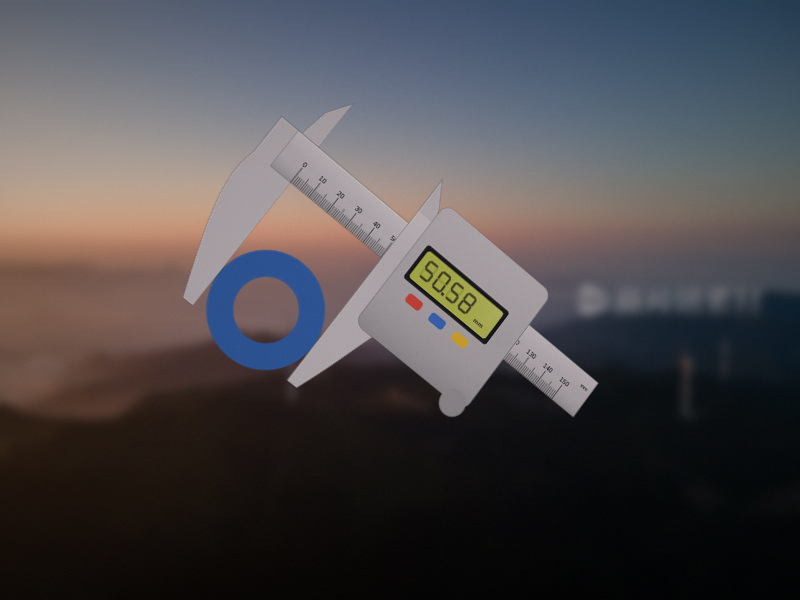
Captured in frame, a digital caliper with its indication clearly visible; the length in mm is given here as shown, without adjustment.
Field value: 50.58 mm
